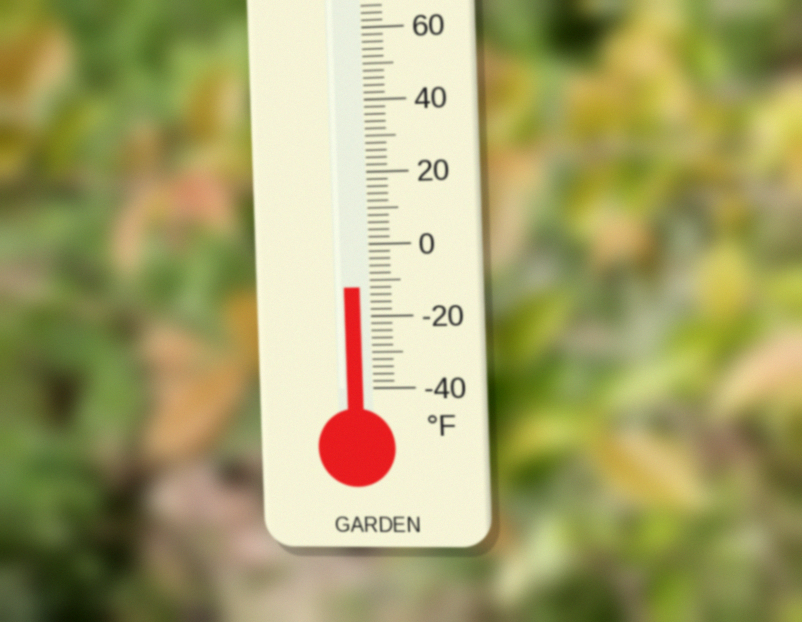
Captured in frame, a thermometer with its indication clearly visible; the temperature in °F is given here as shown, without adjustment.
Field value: -12 °F
